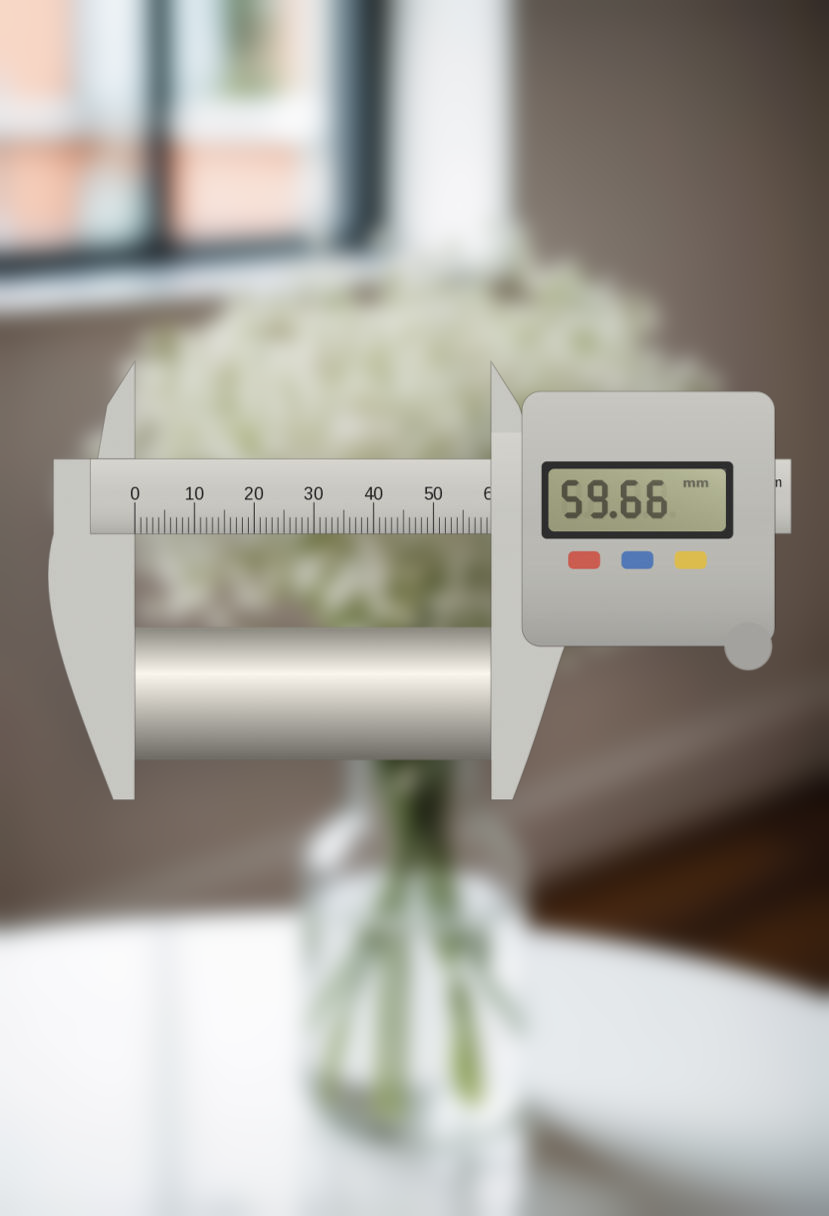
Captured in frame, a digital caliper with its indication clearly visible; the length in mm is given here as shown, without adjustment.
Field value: 59.66 mm
